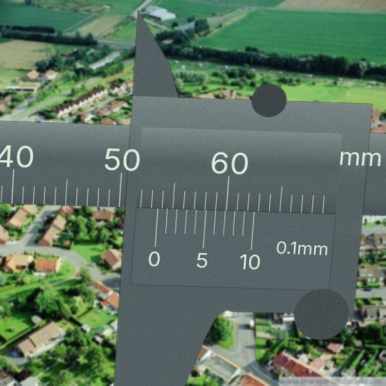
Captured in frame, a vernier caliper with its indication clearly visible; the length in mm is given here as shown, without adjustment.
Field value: 53.6 mm
